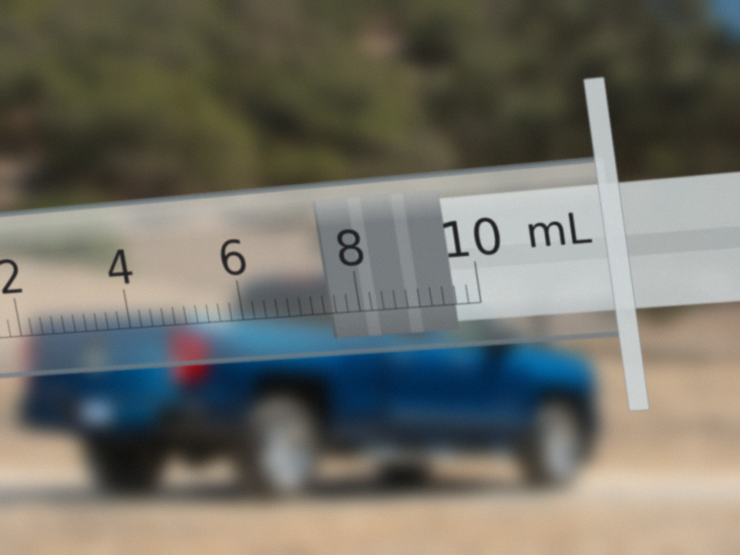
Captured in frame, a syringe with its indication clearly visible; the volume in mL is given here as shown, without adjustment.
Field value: 7.5 mL
